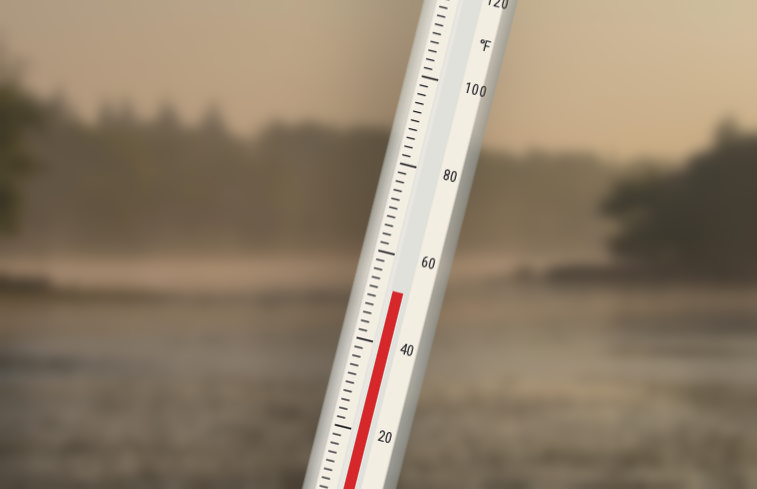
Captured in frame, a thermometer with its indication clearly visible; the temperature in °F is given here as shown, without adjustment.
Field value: 52 °F
